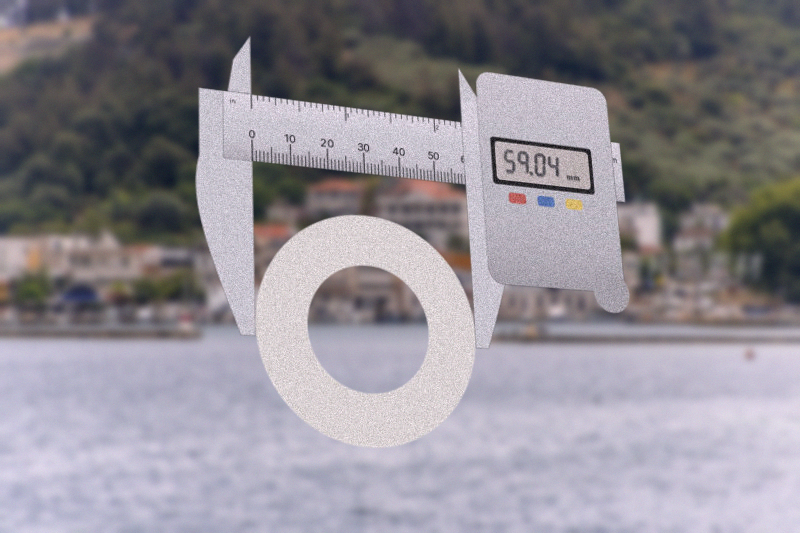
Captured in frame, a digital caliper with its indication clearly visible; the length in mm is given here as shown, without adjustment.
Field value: 59.04 mm
